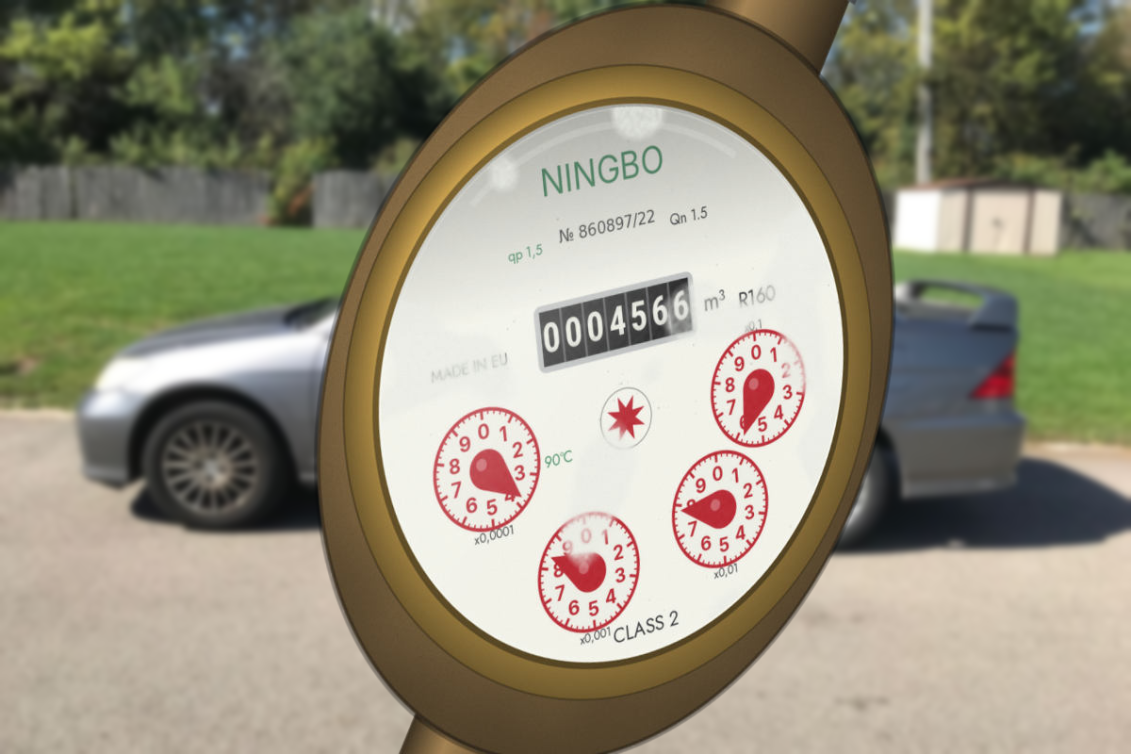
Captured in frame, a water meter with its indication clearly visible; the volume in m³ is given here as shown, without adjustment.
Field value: 4566.5783 m³
